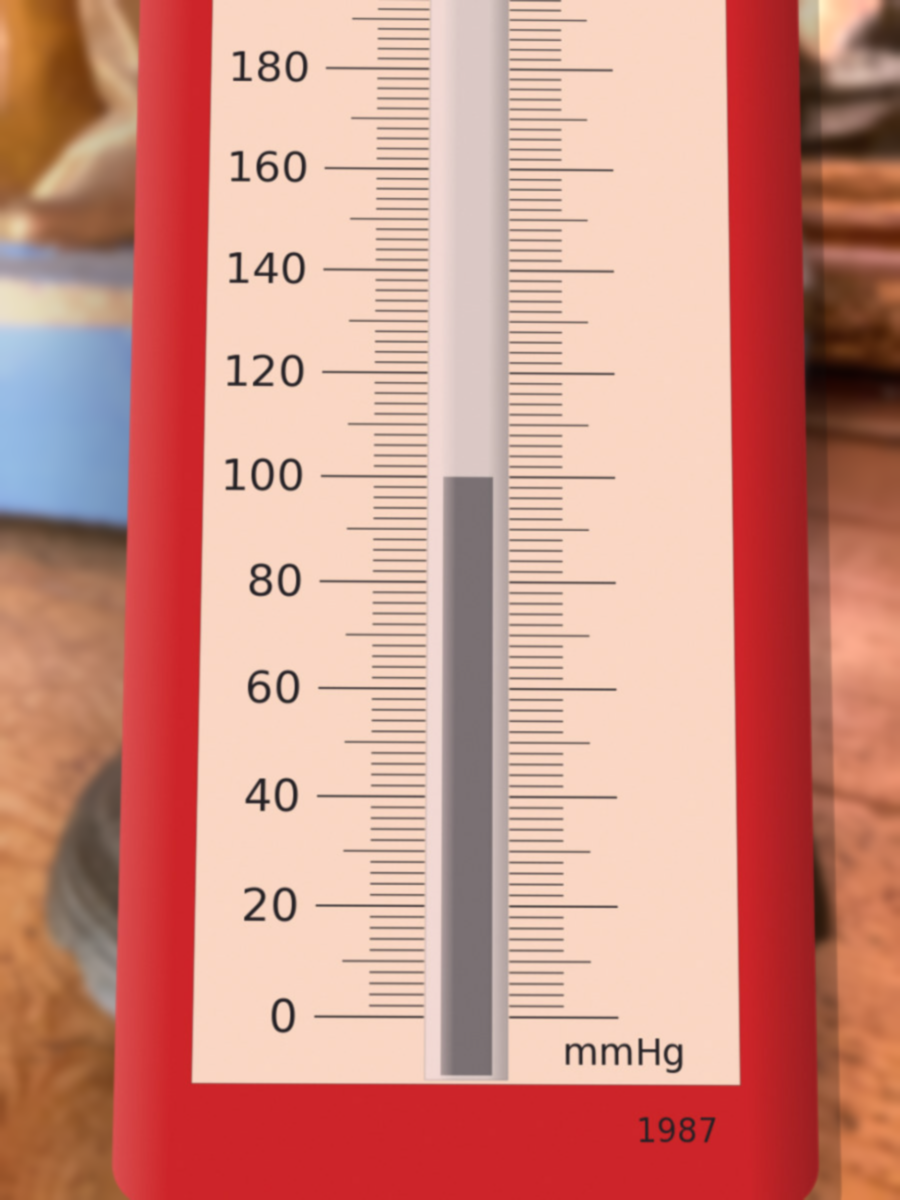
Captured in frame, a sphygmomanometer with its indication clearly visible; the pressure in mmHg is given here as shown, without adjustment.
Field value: 100 mmHg
